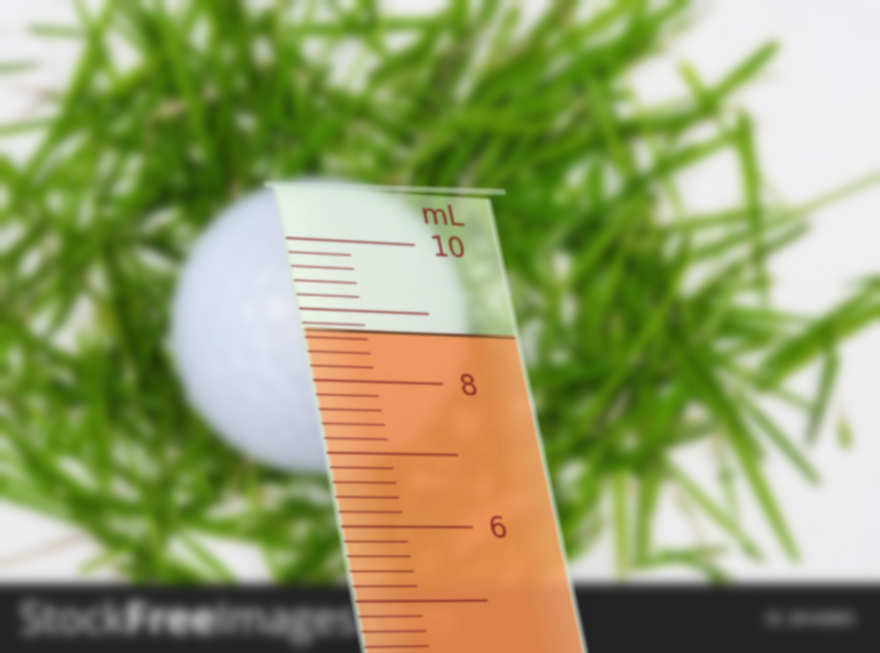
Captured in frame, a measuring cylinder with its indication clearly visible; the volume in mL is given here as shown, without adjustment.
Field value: 8.7 mL
